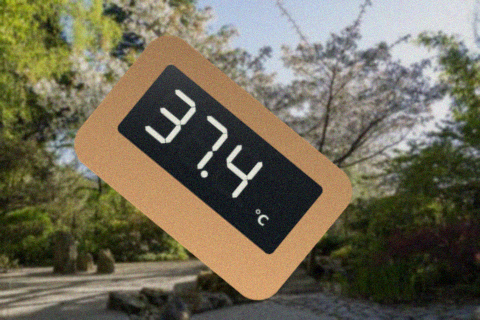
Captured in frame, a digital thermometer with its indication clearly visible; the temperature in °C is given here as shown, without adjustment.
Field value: 37.4 °C
